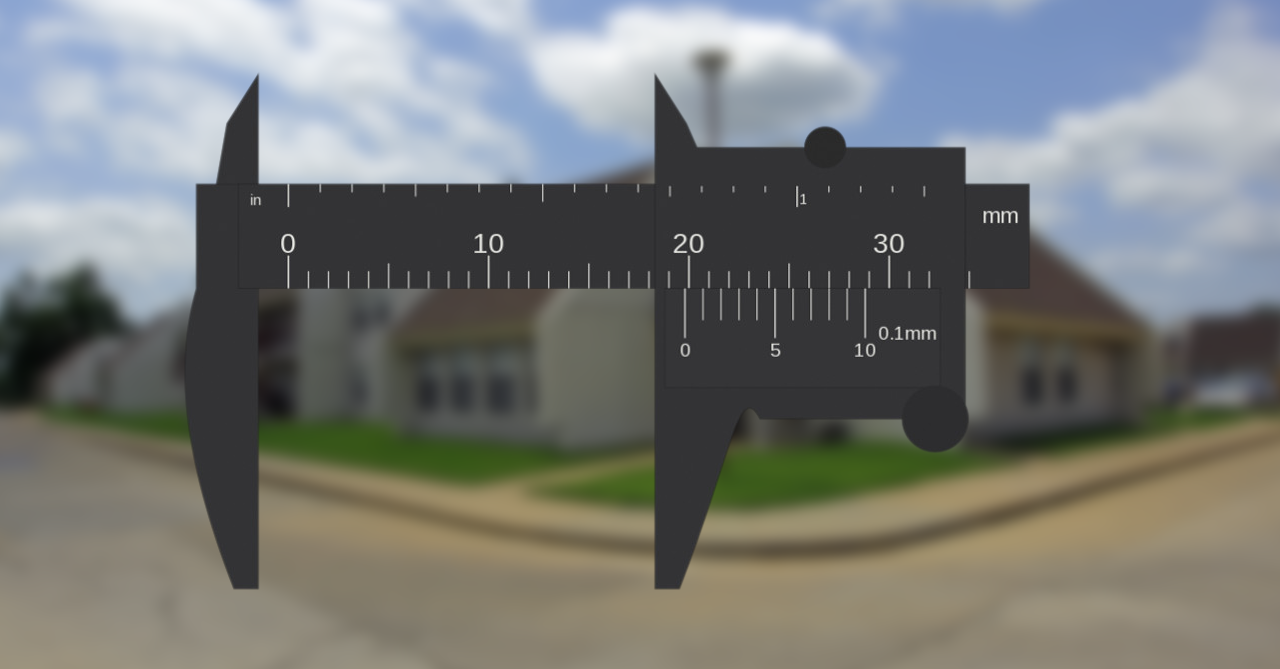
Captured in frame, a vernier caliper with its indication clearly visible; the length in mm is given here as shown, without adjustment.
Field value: 19.8 mm
